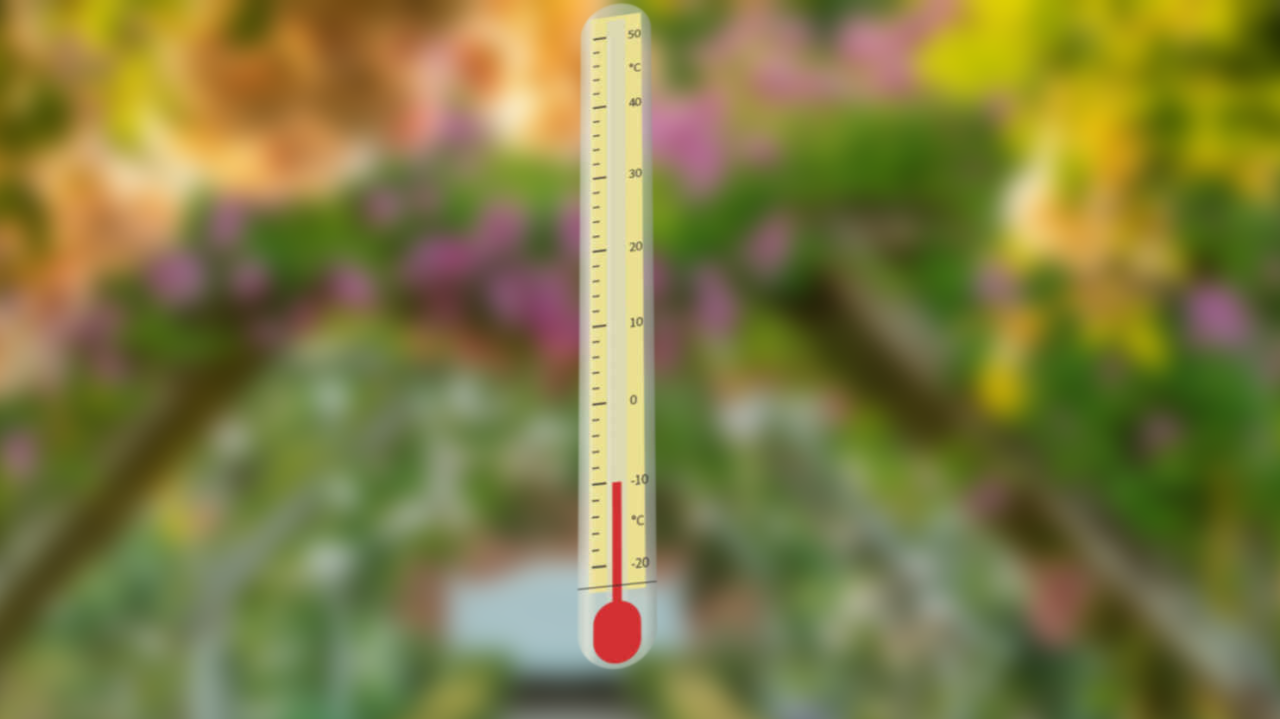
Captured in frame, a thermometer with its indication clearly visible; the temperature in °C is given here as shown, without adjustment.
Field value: -10 °C
